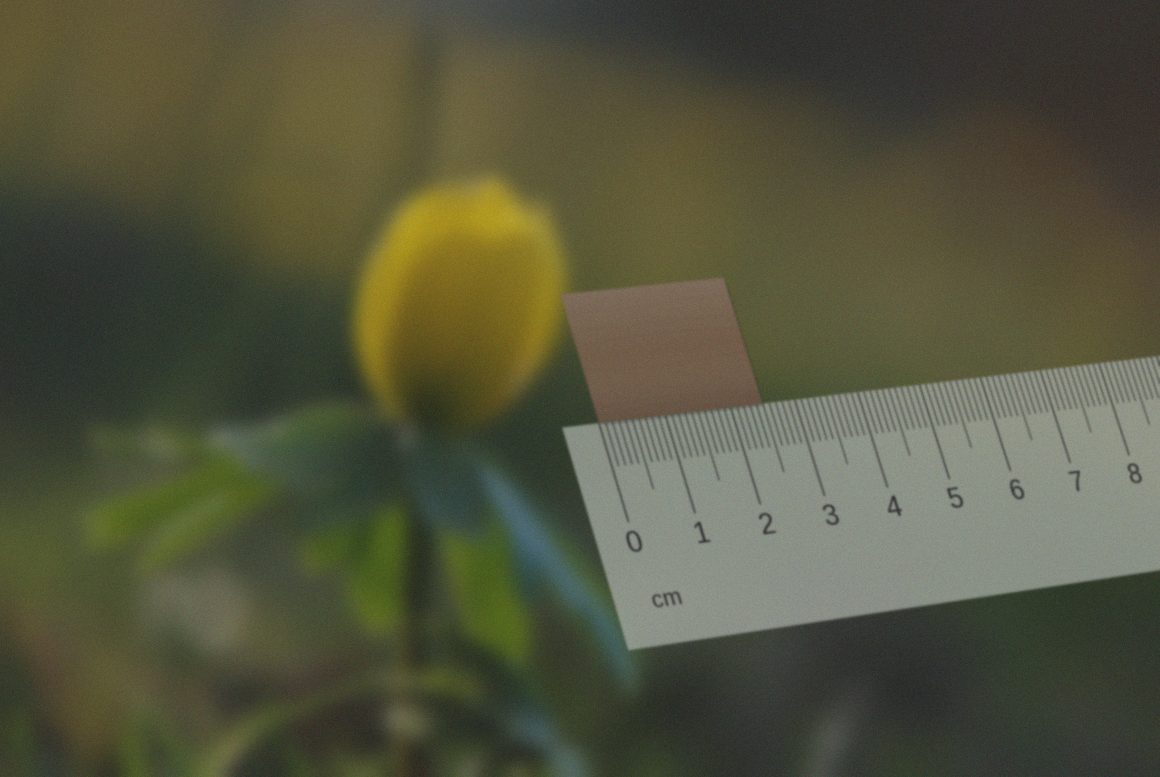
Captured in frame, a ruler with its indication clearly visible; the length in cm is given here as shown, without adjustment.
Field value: 2.5 cm
